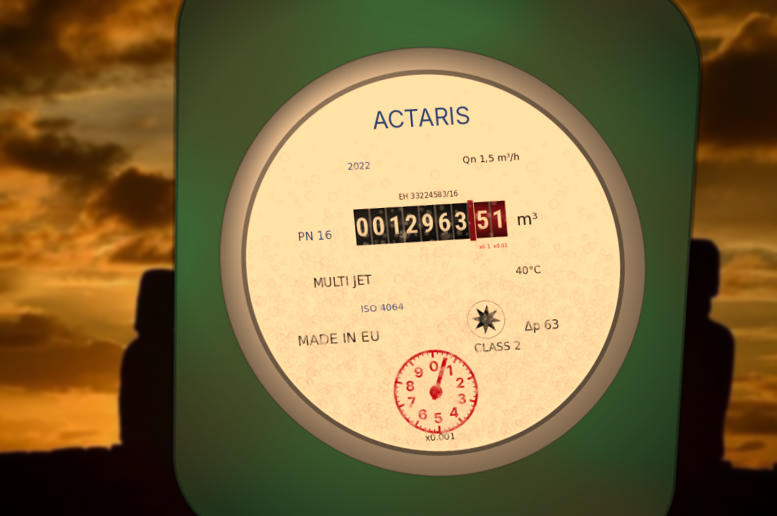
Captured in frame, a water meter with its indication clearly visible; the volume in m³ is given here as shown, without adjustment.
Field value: 12963.510 m³
